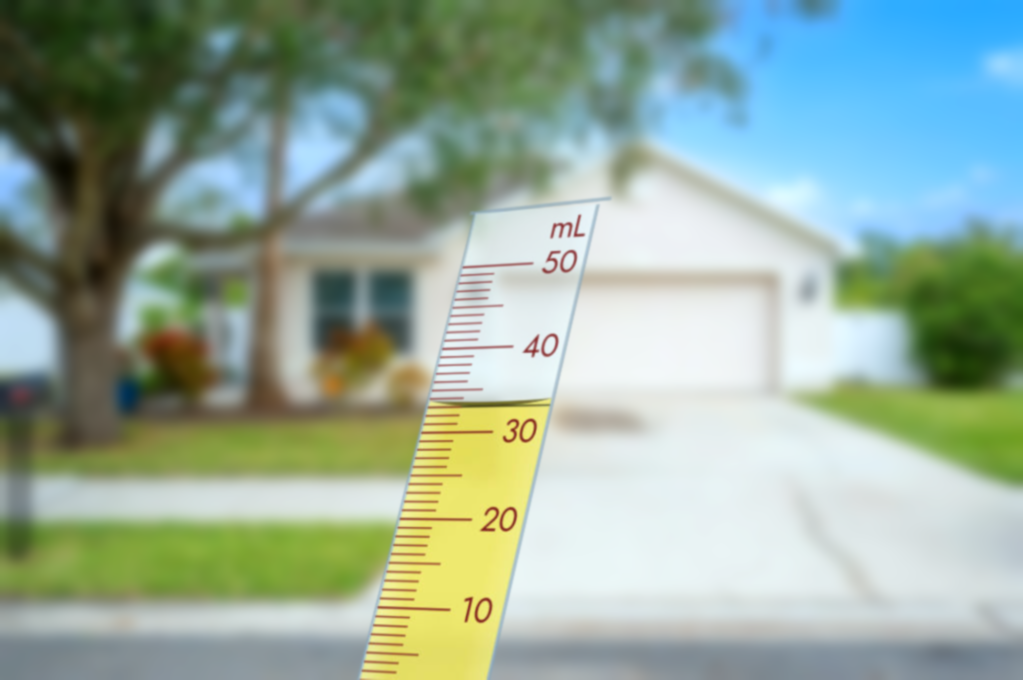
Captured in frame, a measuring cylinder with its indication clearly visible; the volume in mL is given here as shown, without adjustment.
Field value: 33 mL
